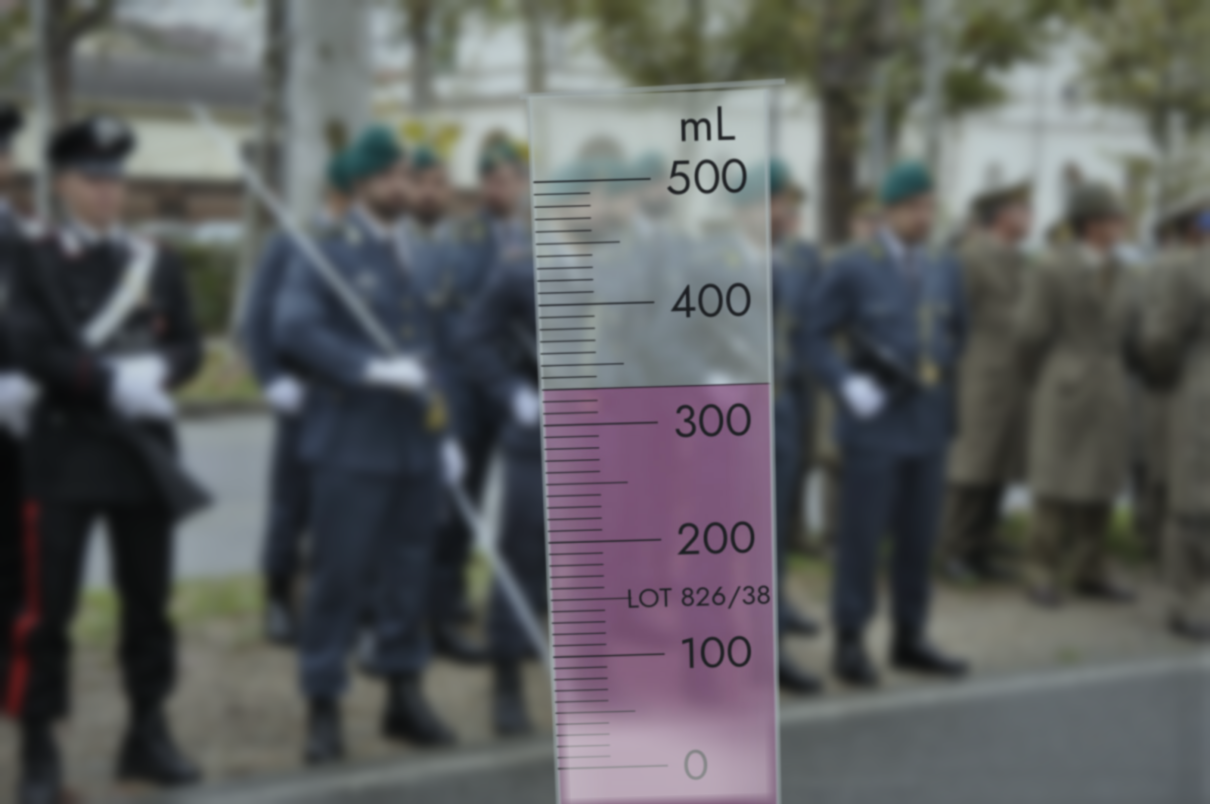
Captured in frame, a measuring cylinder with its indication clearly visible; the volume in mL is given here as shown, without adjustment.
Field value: 330 mL
